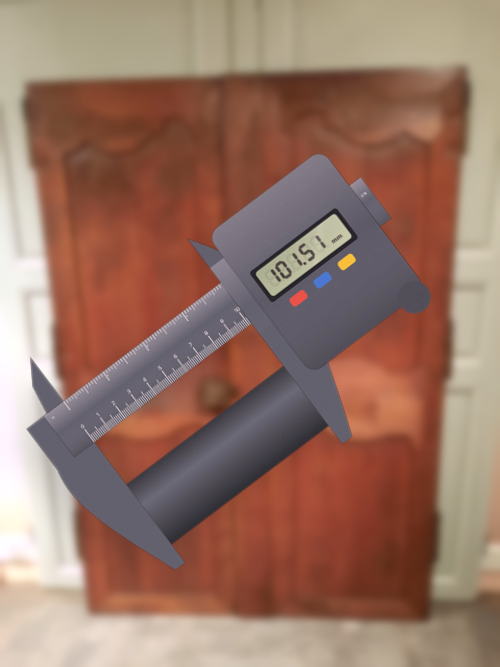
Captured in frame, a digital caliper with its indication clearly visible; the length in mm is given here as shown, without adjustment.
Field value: 101.51 mm
